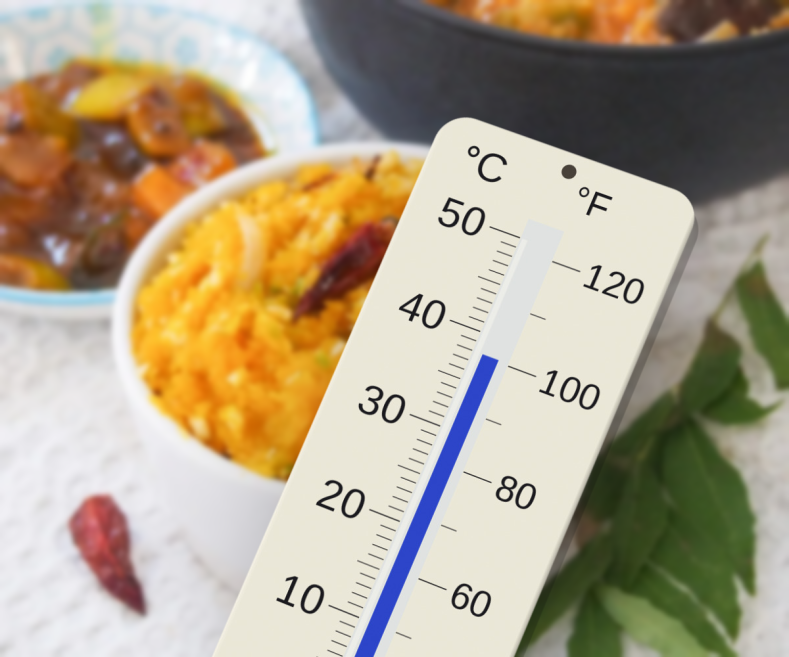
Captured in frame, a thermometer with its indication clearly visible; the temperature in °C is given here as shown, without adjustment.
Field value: 38 °C
